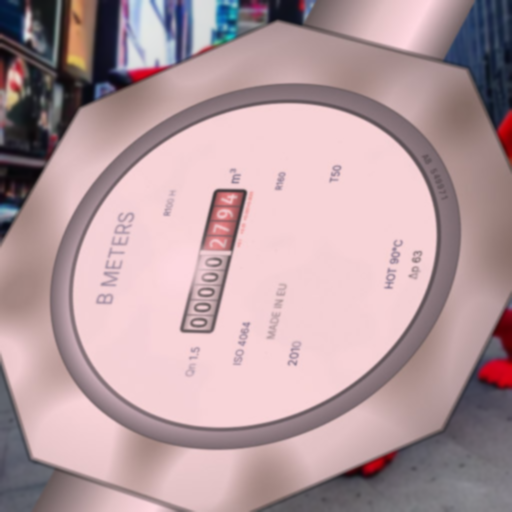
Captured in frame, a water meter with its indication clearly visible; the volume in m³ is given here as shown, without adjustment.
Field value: 0.2794 m³
